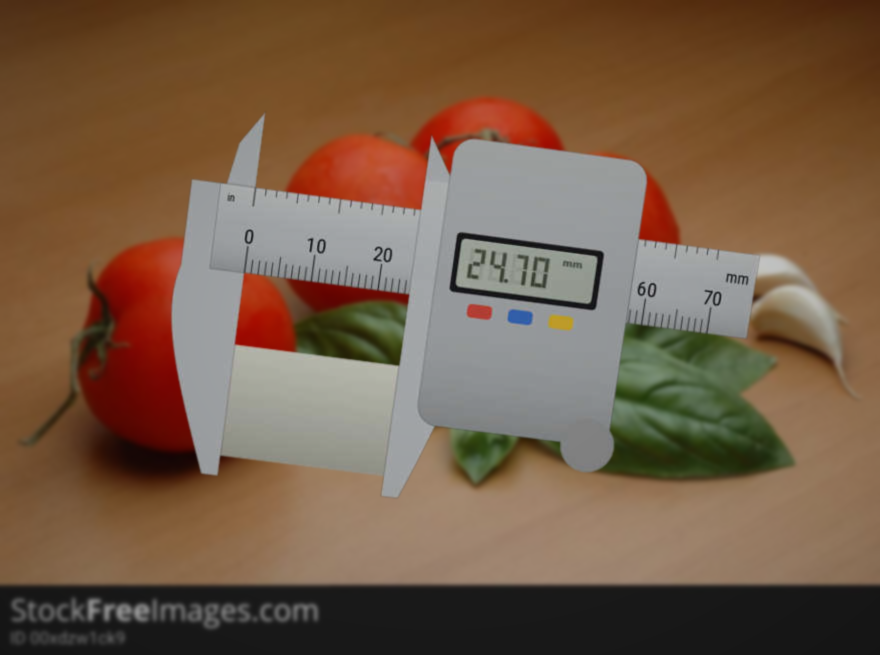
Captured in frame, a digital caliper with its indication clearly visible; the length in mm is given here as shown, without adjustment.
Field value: 24.70 mm
